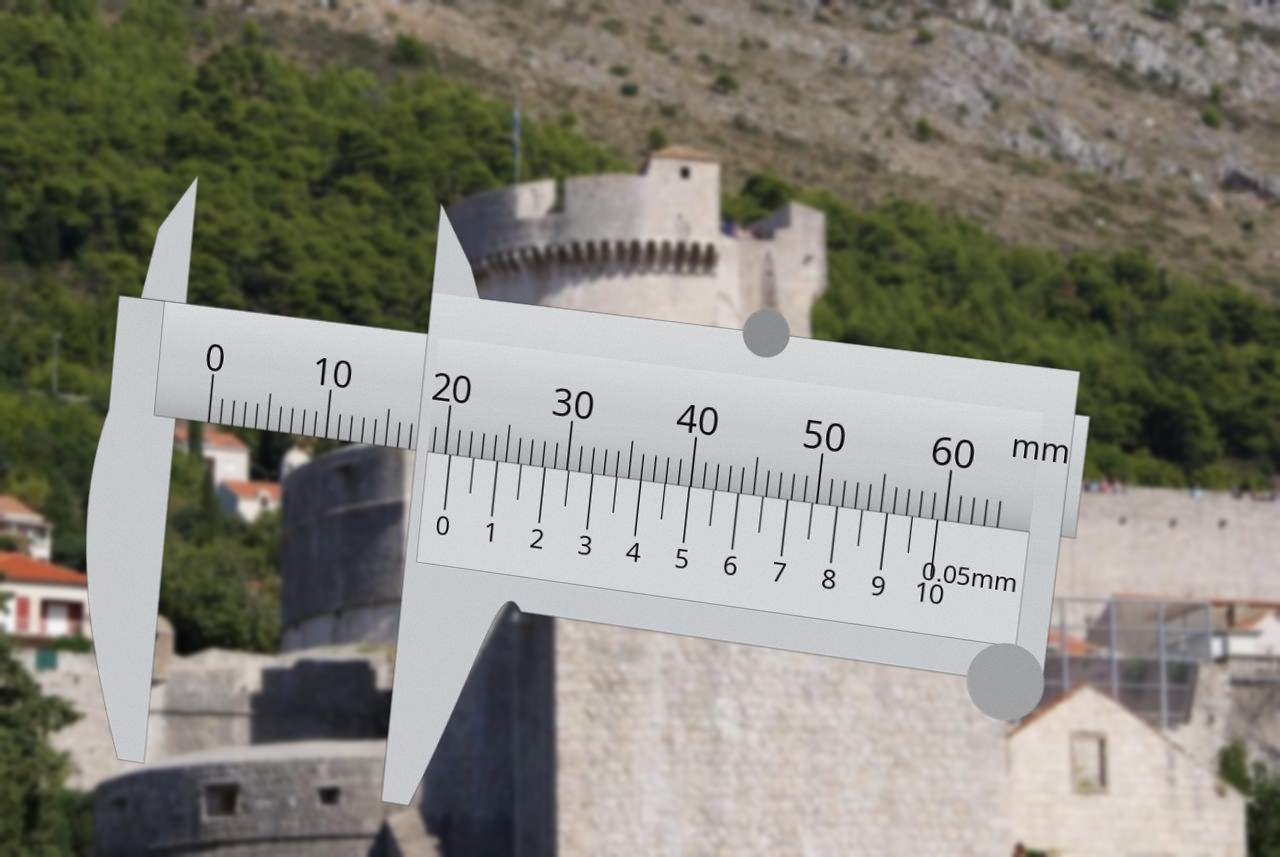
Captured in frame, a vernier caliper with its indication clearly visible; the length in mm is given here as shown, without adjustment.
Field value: 20.4 mm
